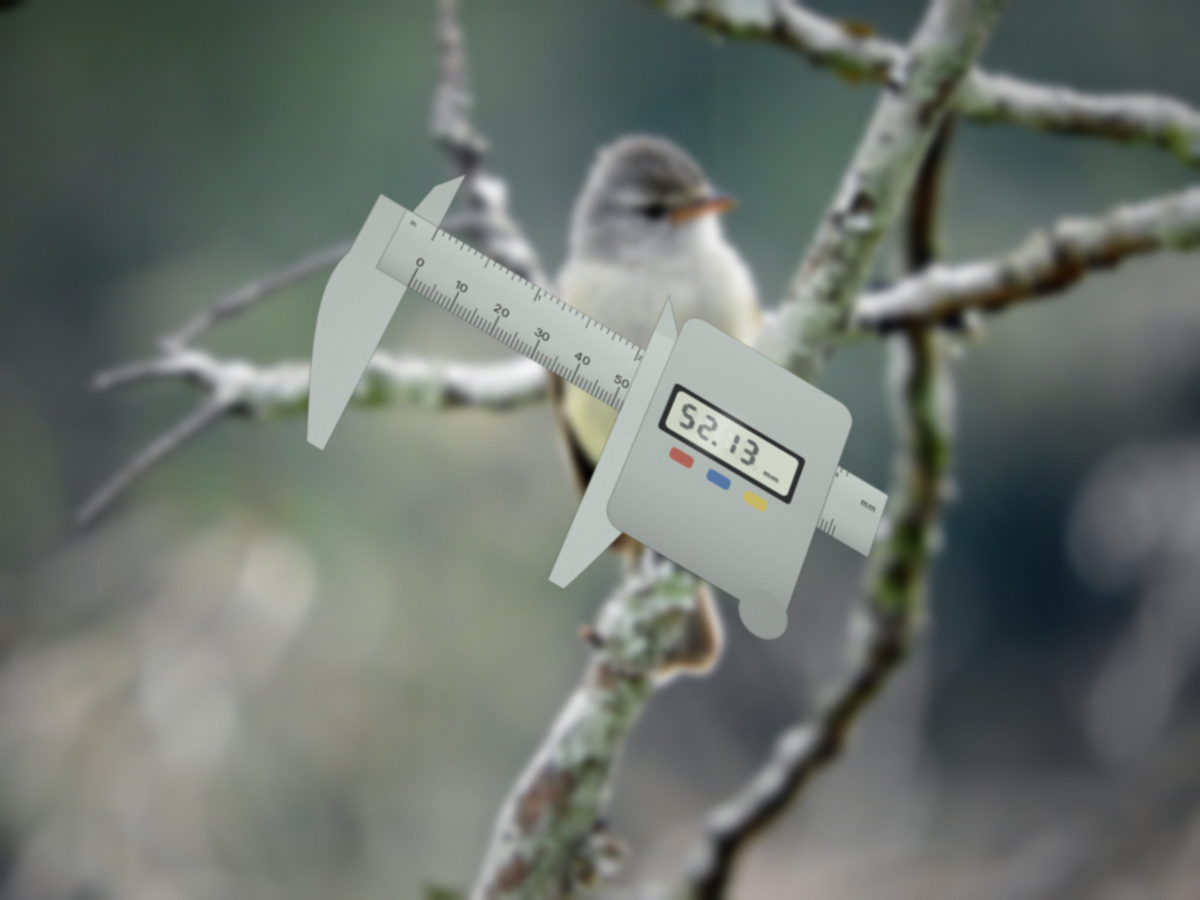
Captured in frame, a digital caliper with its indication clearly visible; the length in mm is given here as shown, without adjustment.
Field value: 52.13 mm
